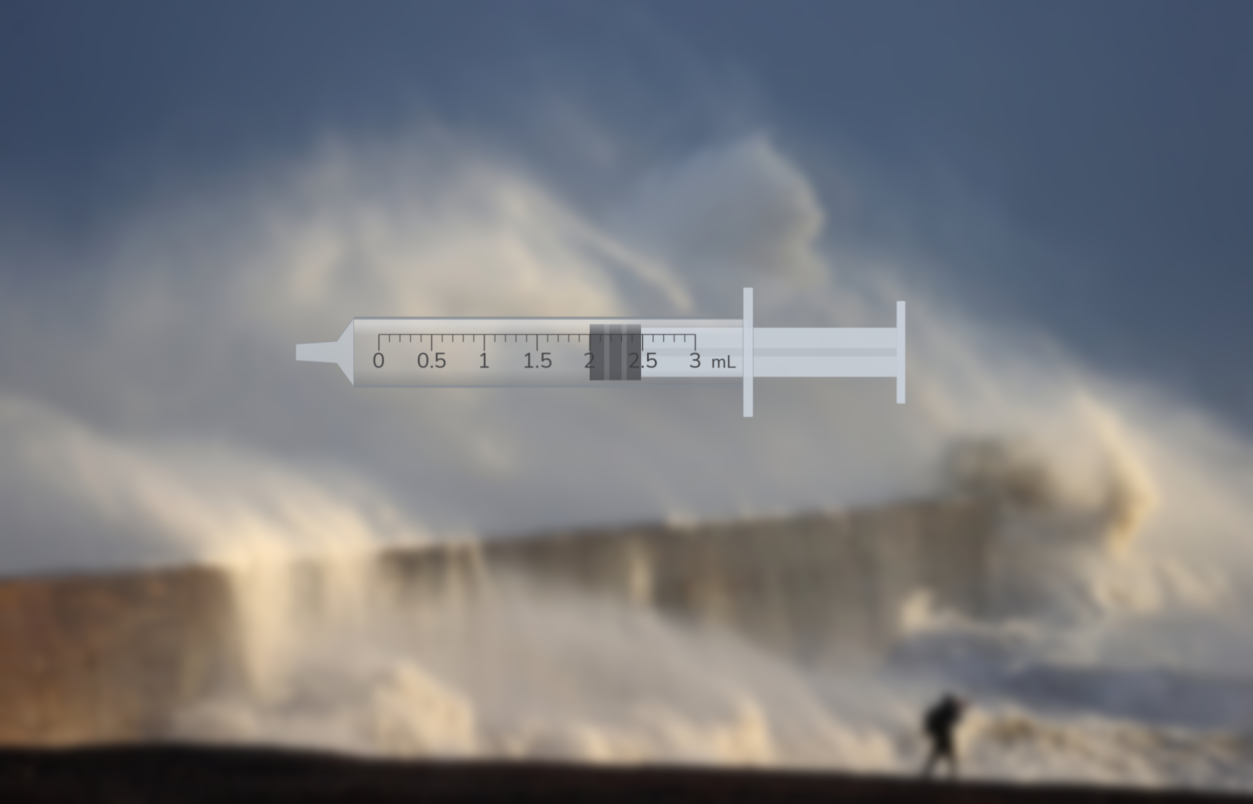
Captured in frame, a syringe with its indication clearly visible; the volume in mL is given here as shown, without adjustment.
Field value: 2 mL
